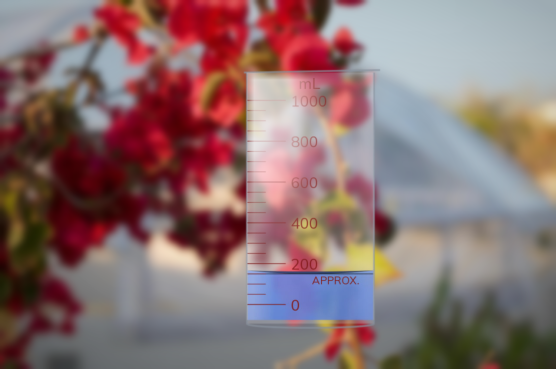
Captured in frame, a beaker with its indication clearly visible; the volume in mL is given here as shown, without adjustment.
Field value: 150 mL
